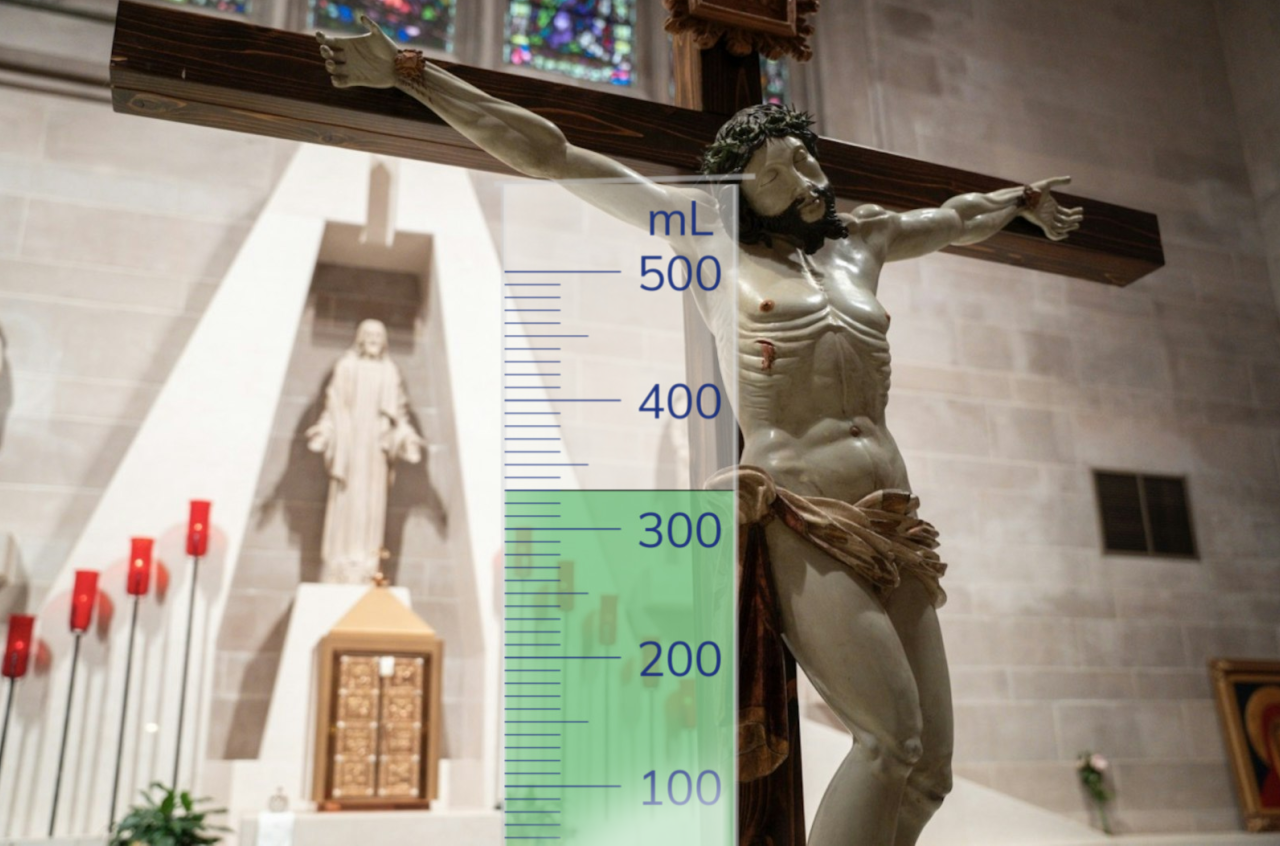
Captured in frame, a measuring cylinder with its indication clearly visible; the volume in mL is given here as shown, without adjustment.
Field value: 330 mL
